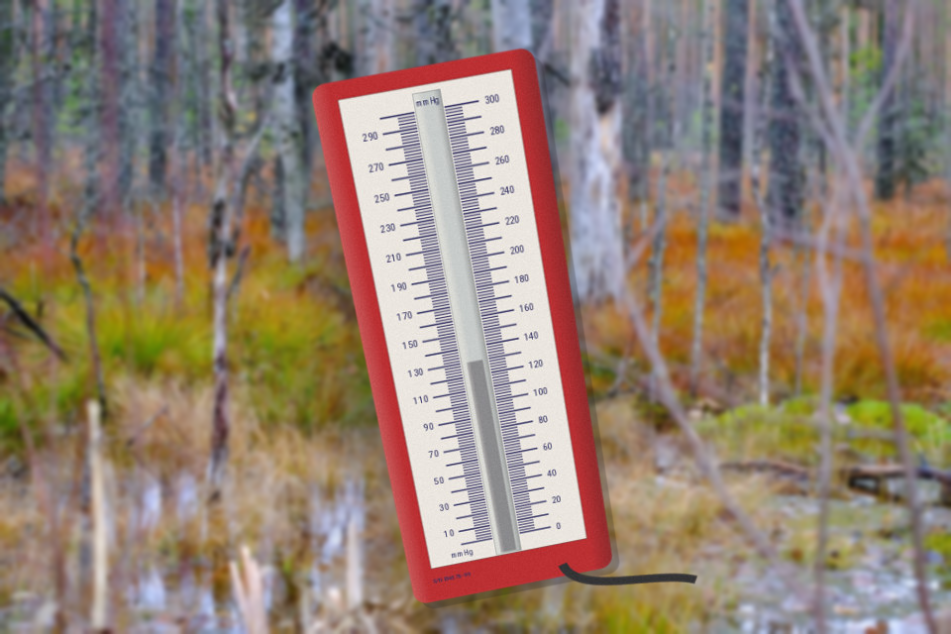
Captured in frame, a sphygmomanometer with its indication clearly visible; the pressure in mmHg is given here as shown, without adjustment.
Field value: 130 mmHg
